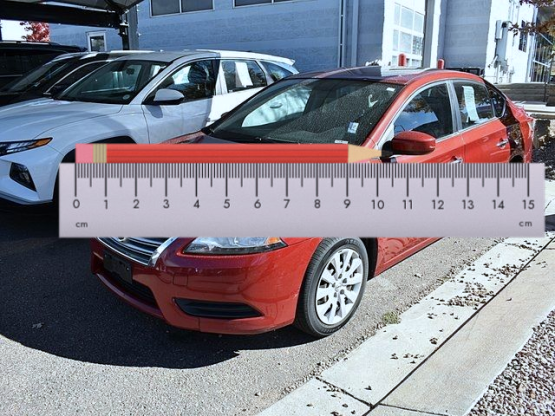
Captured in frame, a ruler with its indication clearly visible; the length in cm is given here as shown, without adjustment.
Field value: 10.5 cm
